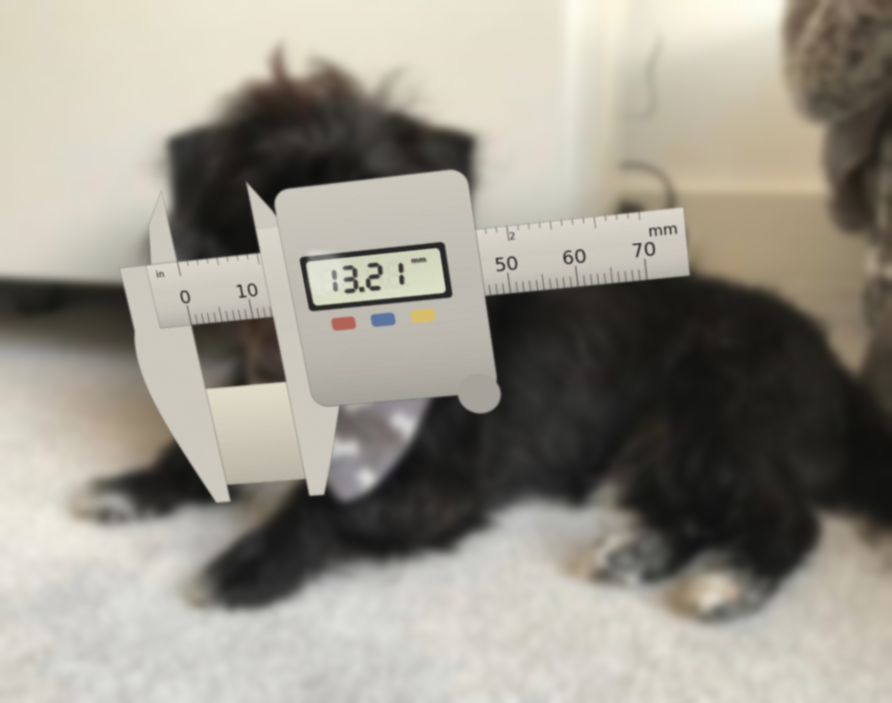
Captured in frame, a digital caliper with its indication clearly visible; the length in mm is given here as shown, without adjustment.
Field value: 13.21 mm
